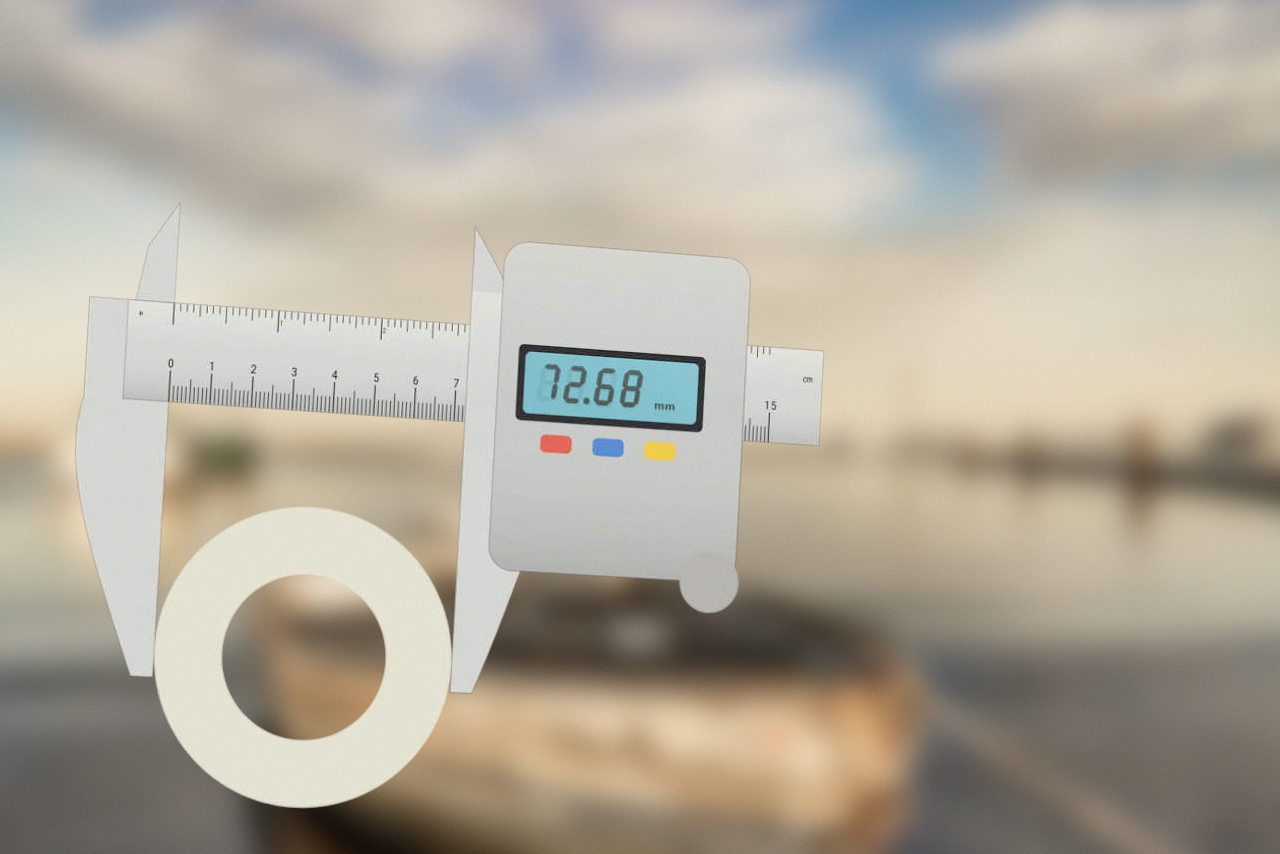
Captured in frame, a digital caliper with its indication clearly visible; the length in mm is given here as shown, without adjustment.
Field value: 72.68 mm
